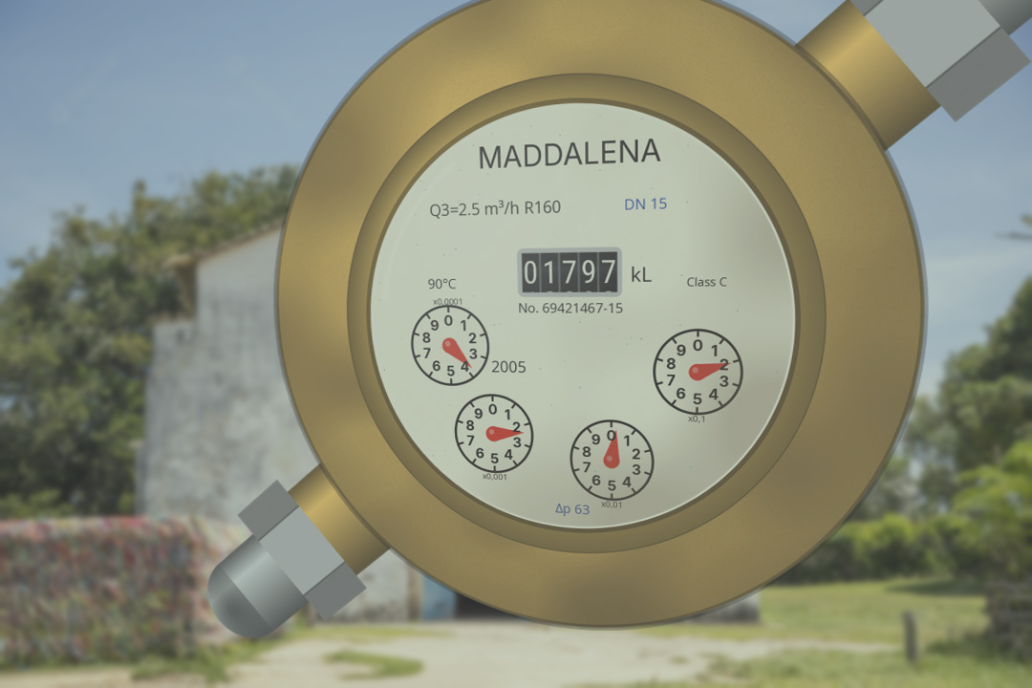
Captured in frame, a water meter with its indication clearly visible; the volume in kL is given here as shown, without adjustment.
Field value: 1797.2023 kL
